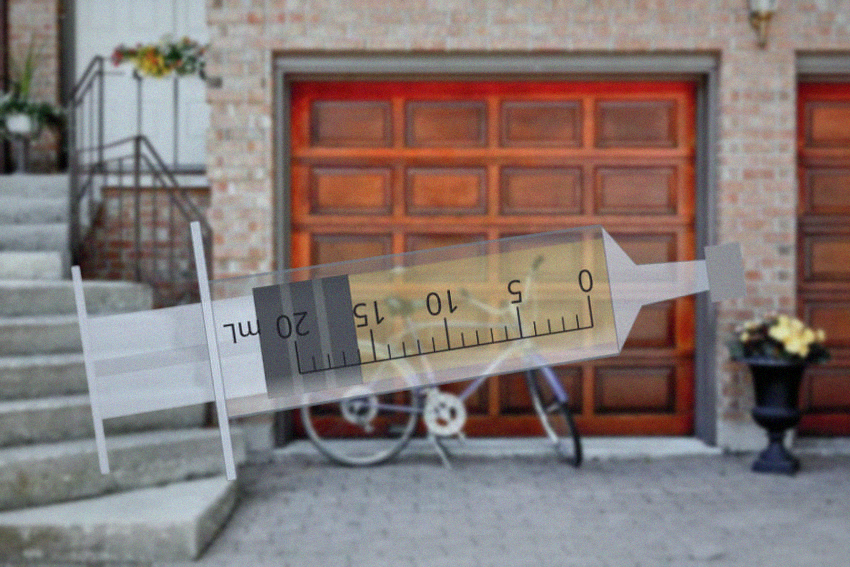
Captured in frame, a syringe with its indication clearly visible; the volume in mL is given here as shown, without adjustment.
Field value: 16 mL
